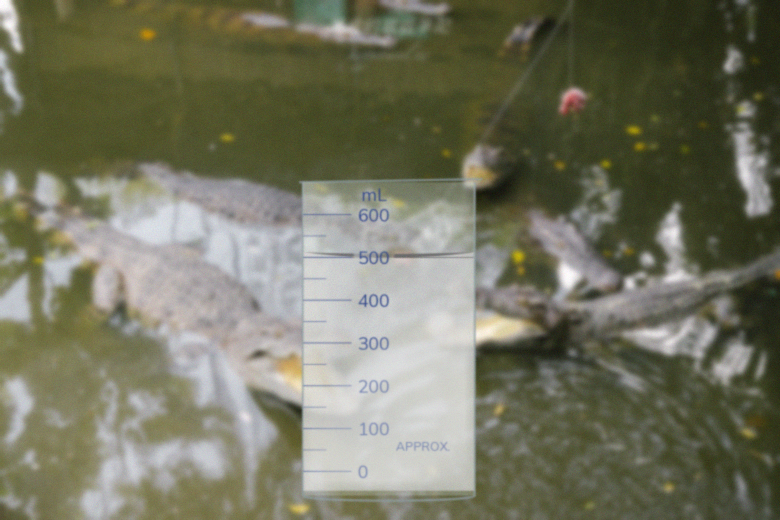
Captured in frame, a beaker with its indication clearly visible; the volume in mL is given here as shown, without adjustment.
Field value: 500 mL
